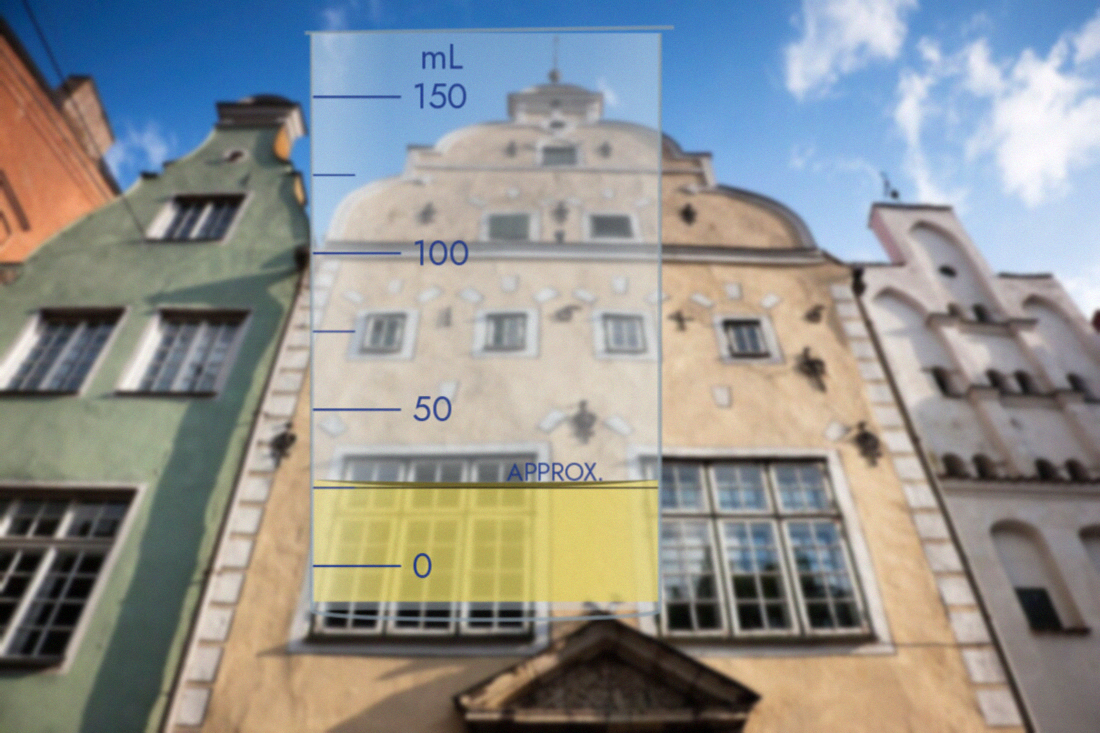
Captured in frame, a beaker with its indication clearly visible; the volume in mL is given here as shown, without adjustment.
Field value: 25 mL
